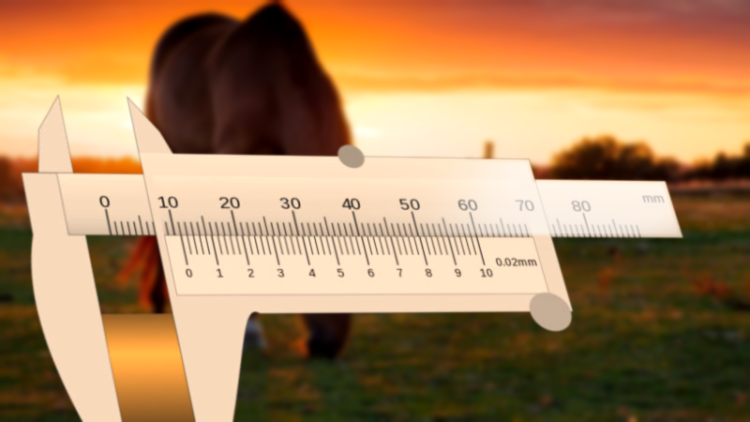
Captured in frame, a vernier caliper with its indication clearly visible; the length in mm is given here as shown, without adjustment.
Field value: 11.0 mm
